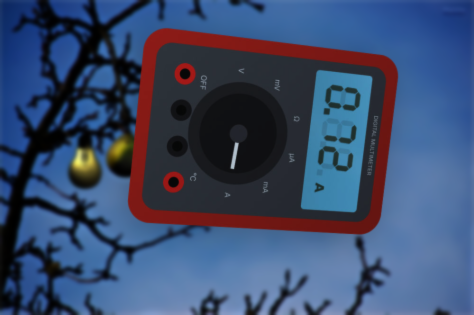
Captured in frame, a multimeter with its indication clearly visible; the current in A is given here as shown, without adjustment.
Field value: 0.72 A
